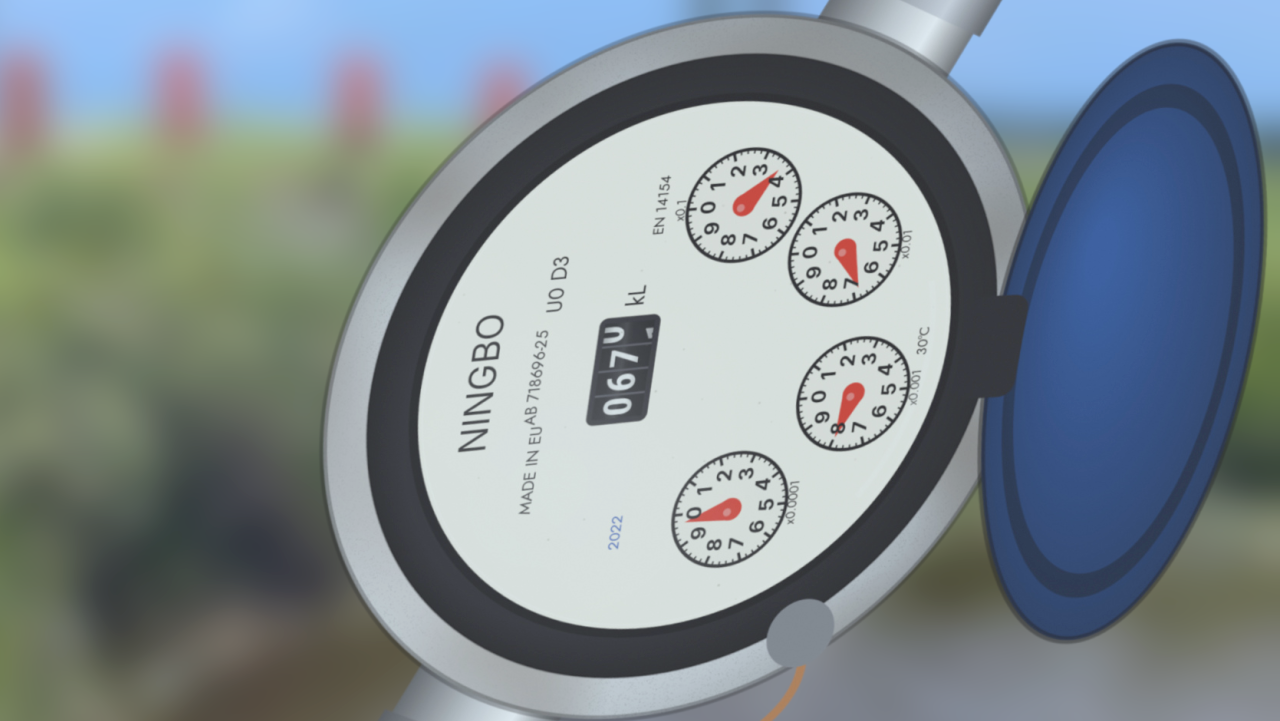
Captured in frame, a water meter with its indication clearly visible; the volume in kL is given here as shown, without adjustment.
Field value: 670.3679 kL
